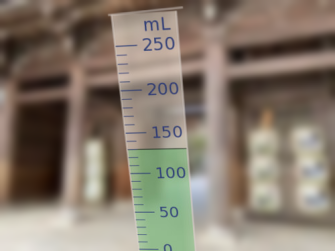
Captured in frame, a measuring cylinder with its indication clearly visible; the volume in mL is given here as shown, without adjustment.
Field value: 130 mL
